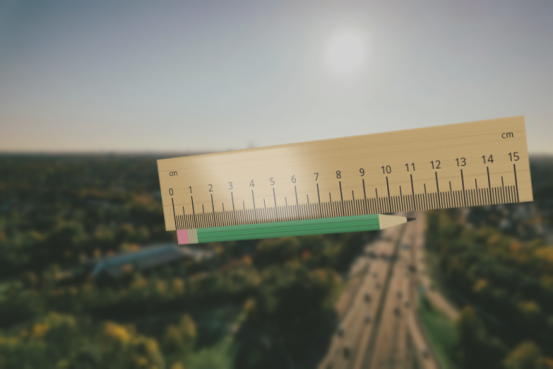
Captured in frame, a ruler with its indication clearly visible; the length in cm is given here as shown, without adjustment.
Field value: 11 cm
